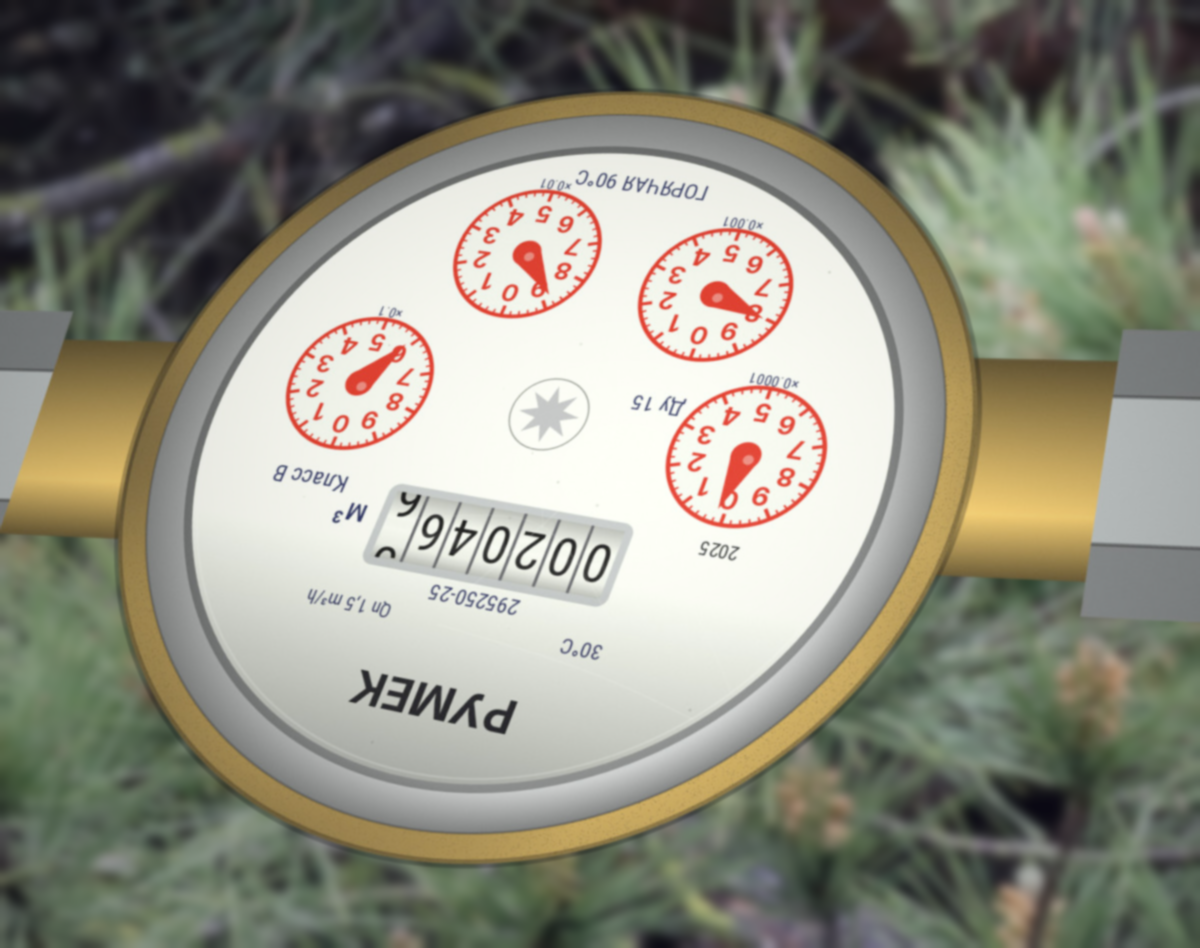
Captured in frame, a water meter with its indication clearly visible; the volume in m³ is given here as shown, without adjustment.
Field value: 20465.5880 m³
